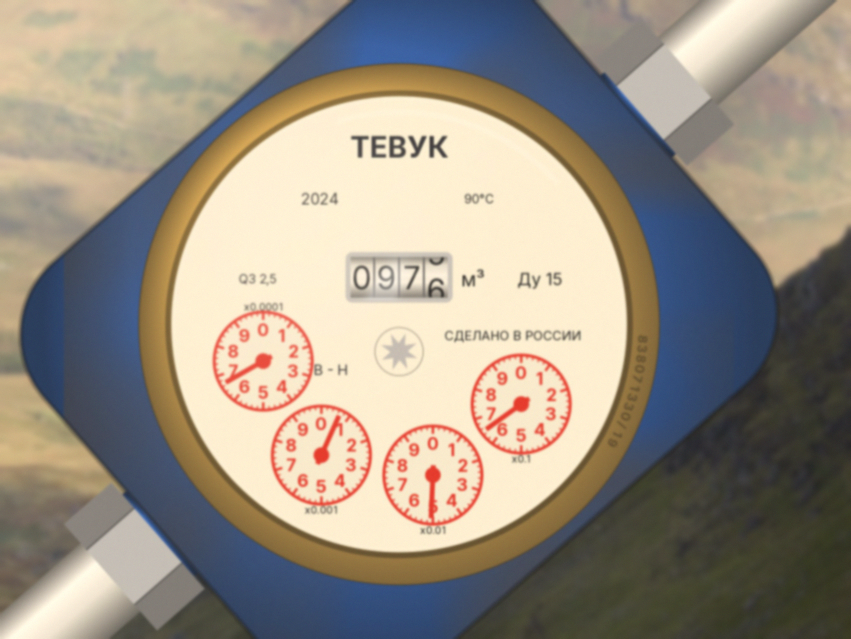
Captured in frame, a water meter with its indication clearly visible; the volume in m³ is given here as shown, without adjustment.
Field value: 975.6506 m³
